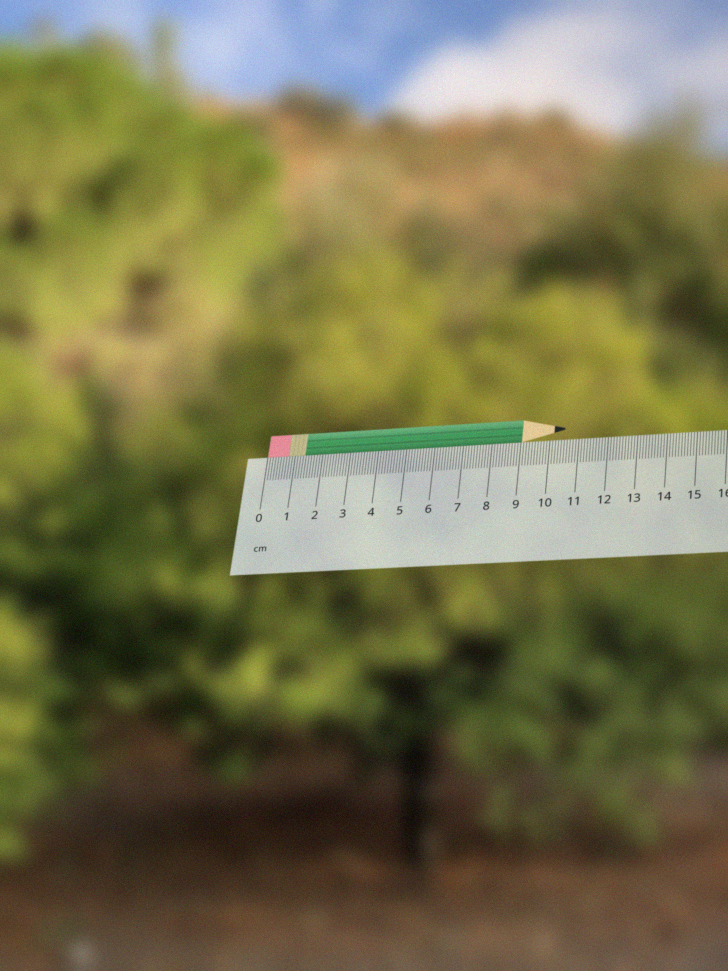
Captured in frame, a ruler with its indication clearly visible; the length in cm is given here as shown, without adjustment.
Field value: 10.5 cm
